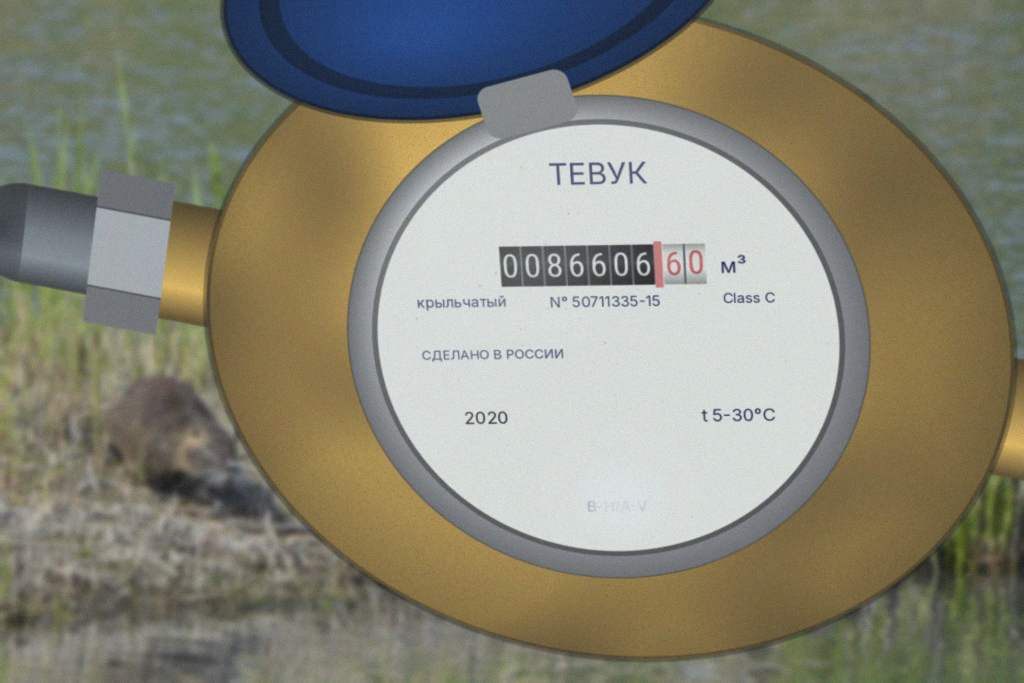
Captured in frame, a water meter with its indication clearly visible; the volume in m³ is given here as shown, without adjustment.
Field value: 86606.60 m³
